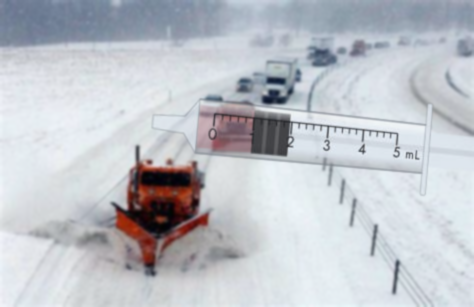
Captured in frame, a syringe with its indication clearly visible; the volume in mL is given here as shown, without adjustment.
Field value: 1 mL
